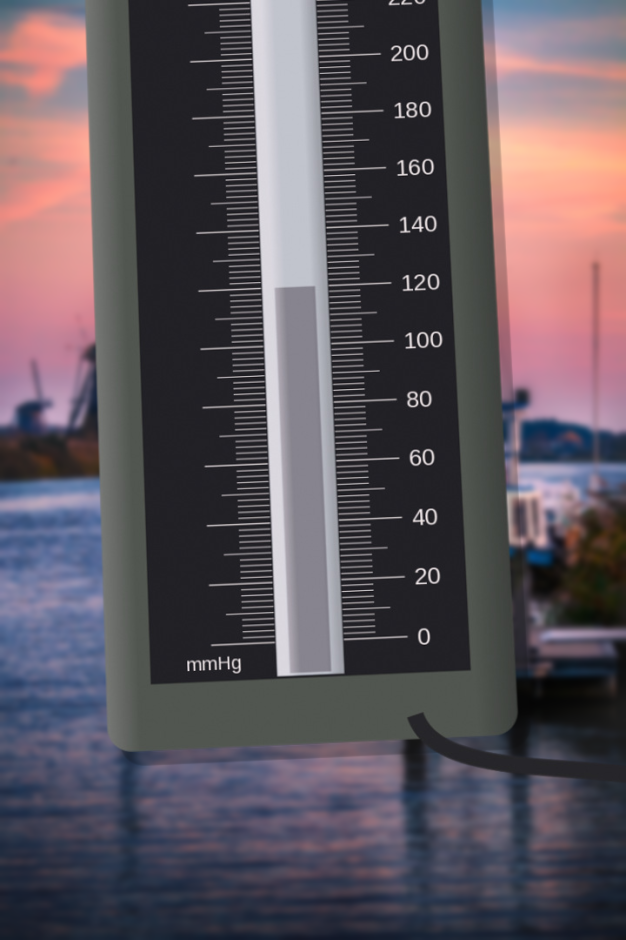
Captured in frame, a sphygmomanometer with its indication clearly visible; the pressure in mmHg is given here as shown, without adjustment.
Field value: 120 mmHg
